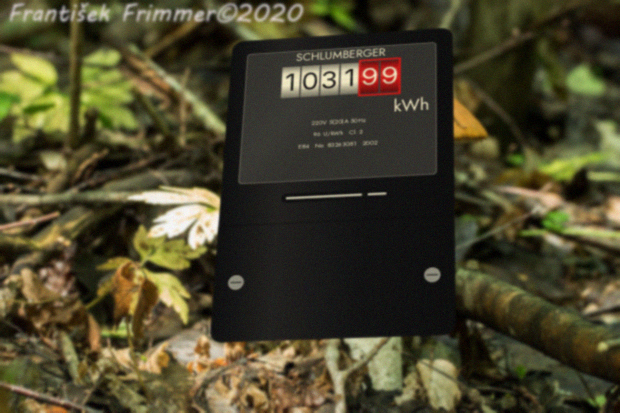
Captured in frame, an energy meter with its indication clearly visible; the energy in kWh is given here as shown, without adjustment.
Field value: 1031.99 kWh
